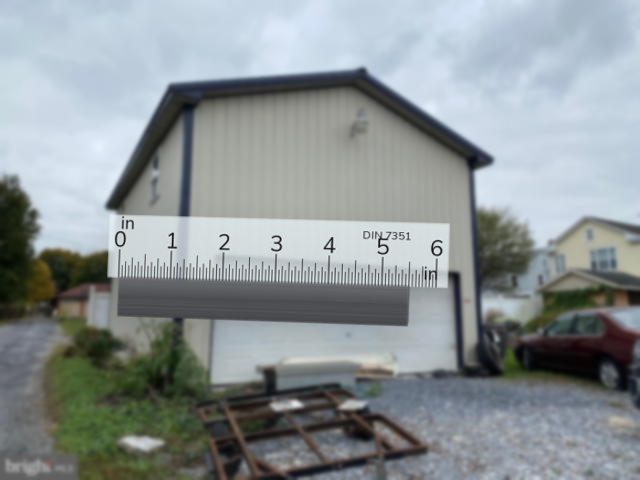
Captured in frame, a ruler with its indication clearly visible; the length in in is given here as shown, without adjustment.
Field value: 5.5 in
